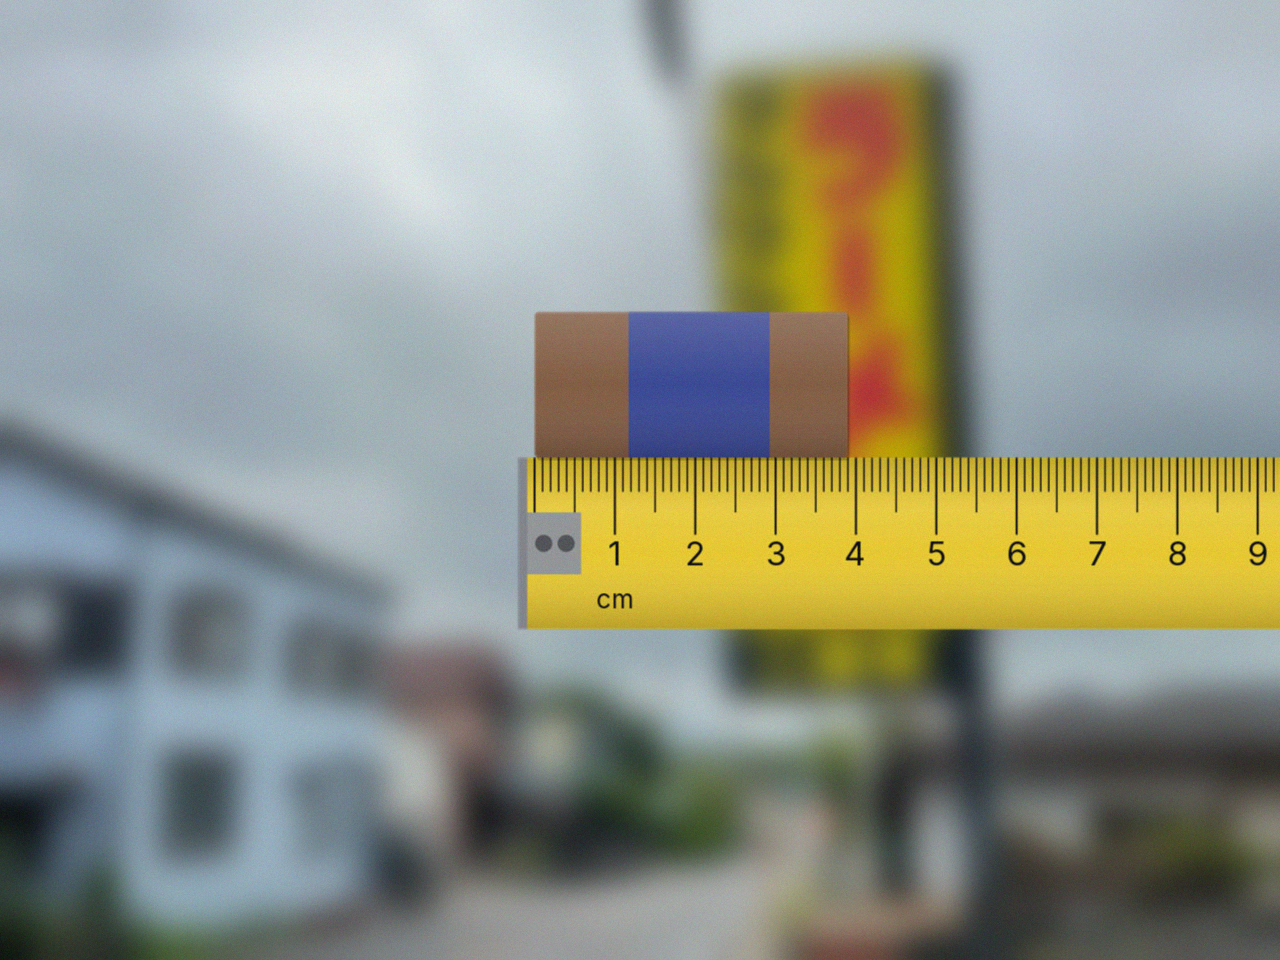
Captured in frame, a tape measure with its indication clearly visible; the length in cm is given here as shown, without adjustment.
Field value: 3.9 cm
